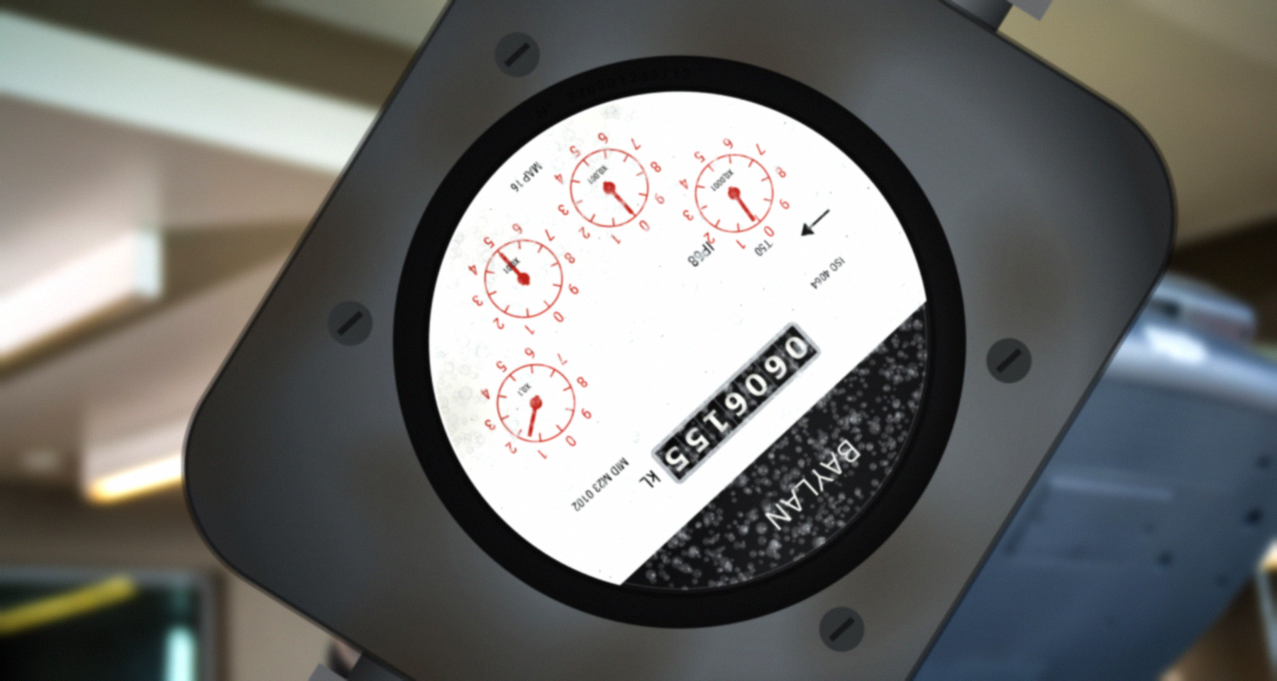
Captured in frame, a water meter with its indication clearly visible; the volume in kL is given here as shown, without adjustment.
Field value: 606155.1500 kL
